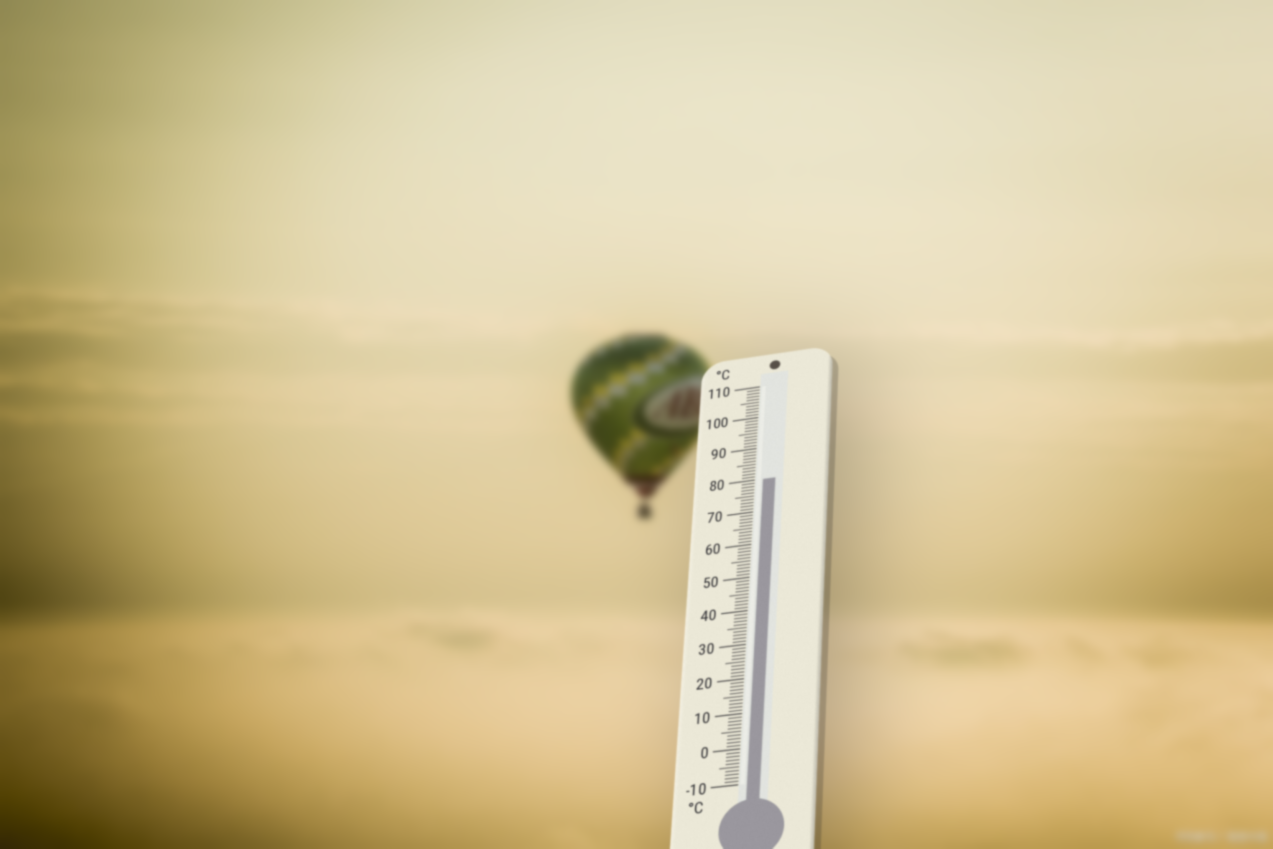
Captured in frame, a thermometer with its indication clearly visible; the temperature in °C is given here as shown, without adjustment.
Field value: 80 °C
